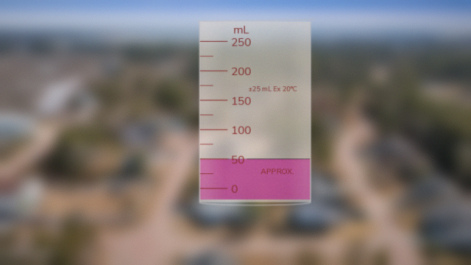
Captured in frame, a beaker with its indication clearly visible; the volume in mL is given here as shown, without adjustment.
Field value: 50 mL
